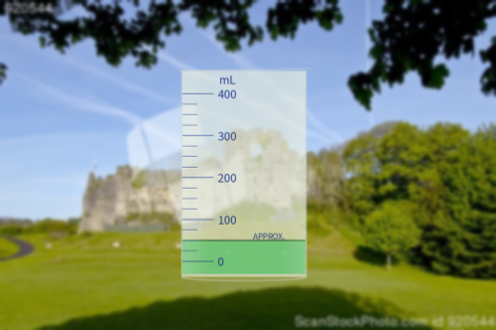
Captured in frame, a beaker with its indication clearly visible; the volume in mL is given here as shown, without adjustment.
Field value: 50 mL
